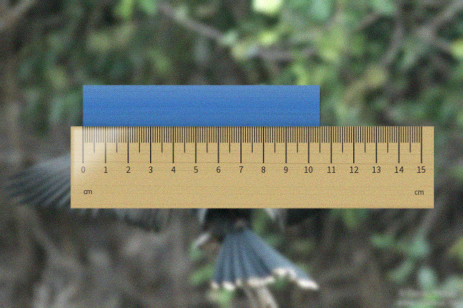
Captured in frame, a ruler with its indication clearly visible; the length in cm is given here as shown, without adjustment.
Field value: 10.5 cm
